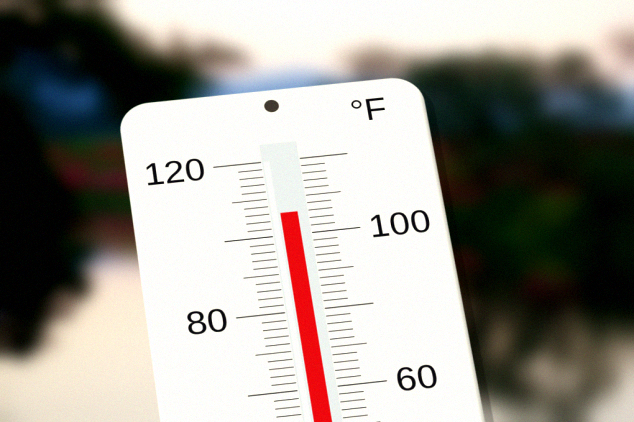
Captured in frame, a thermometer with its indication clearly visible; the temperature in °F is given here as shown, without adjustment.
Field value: 106 °F
